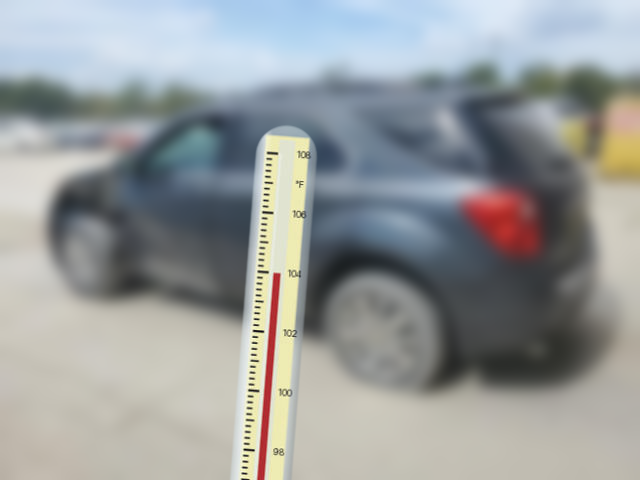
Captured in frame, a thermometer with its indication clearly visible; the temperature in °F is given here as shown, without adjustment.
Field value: 104 °F
